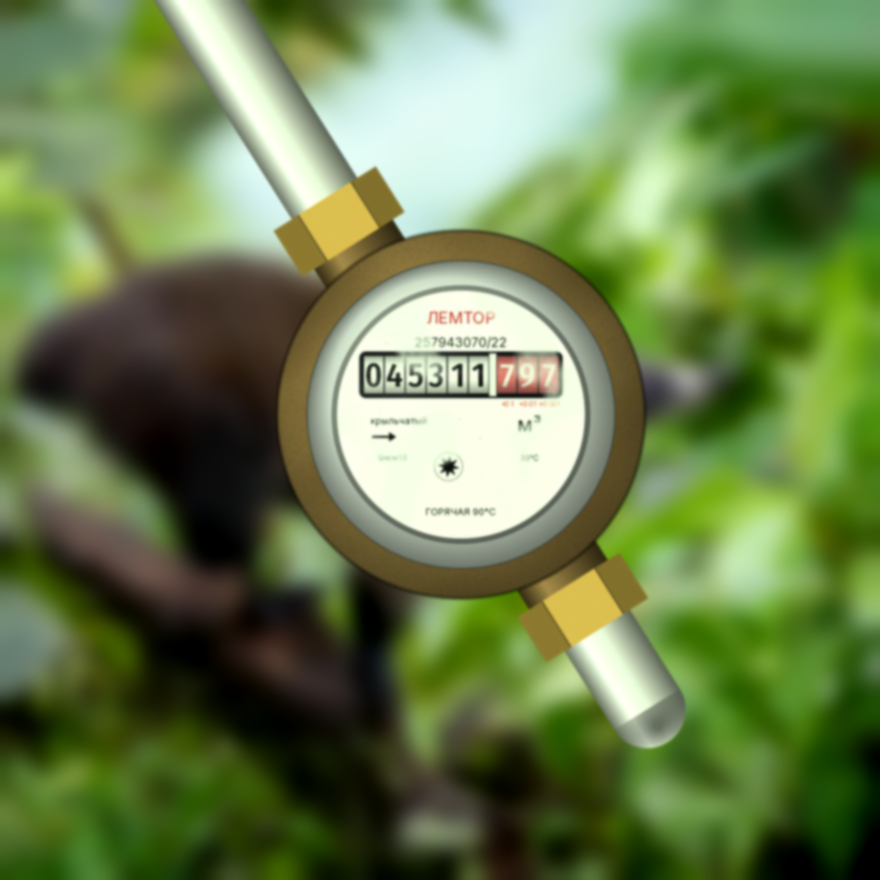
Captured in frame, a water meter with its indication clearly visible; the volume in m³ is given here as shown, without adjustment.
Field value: 45311.797 m³
